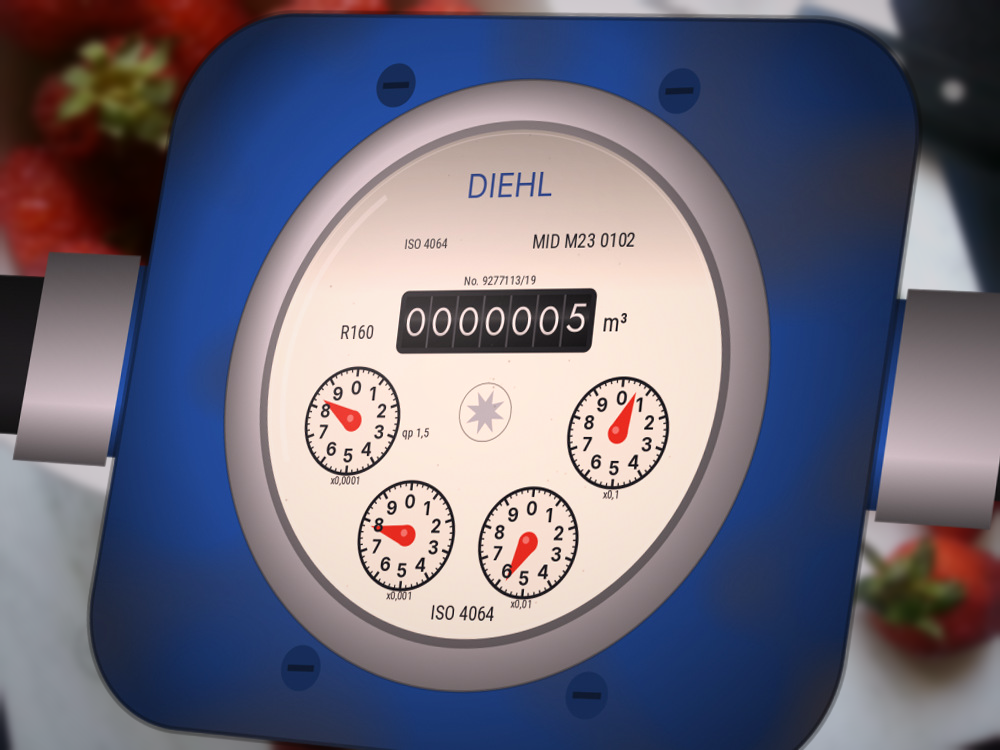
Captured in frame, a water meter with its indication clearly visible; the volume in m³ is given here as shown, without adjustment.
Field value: 5.0578 m³
